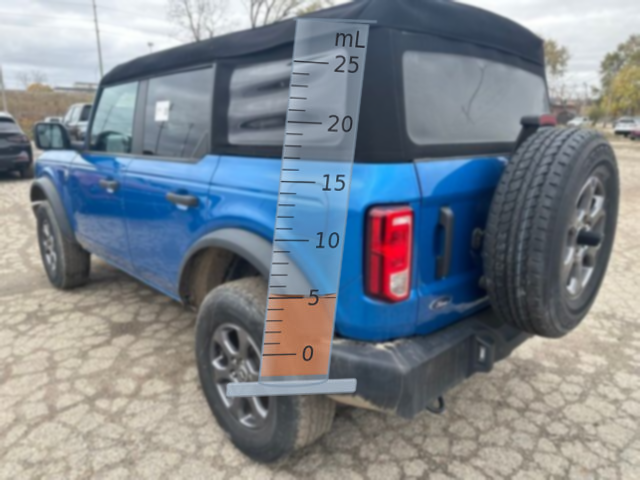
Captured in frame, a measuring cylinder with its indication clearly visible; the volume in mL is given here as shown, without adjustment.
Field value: 5 mL
